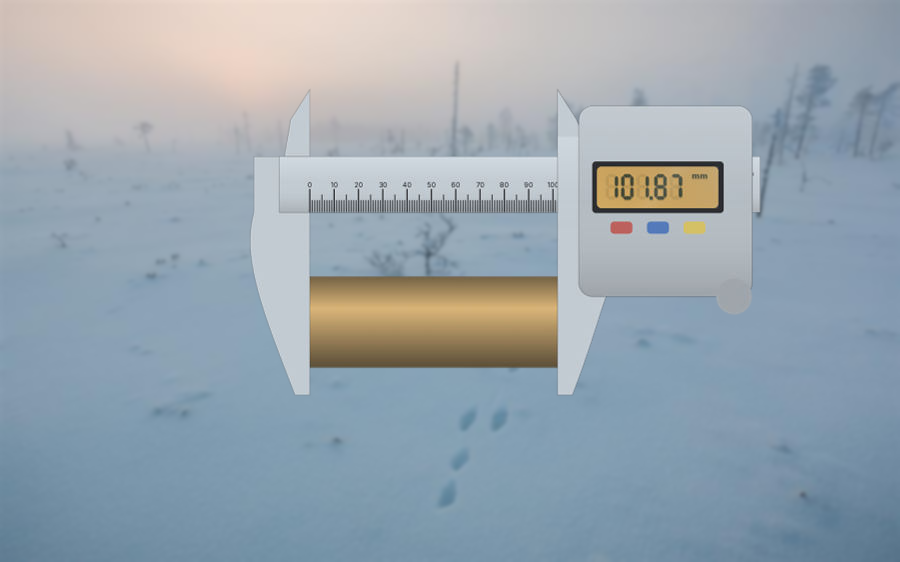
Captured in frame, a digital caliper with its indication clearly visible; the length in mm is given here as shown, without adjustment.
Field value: 101.87 mm
